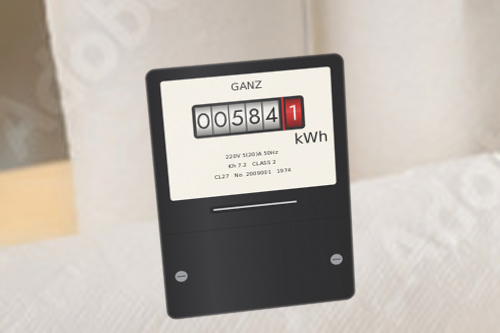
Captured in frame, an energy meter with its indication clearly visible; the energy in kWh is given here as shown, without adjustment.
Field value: 584.1 kWh
